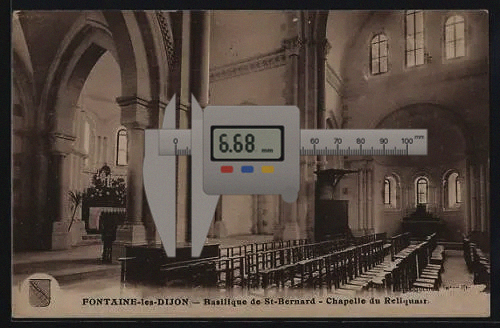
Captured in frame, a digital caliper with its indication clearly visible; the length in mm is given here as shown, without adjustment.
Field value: 6.68 mm
